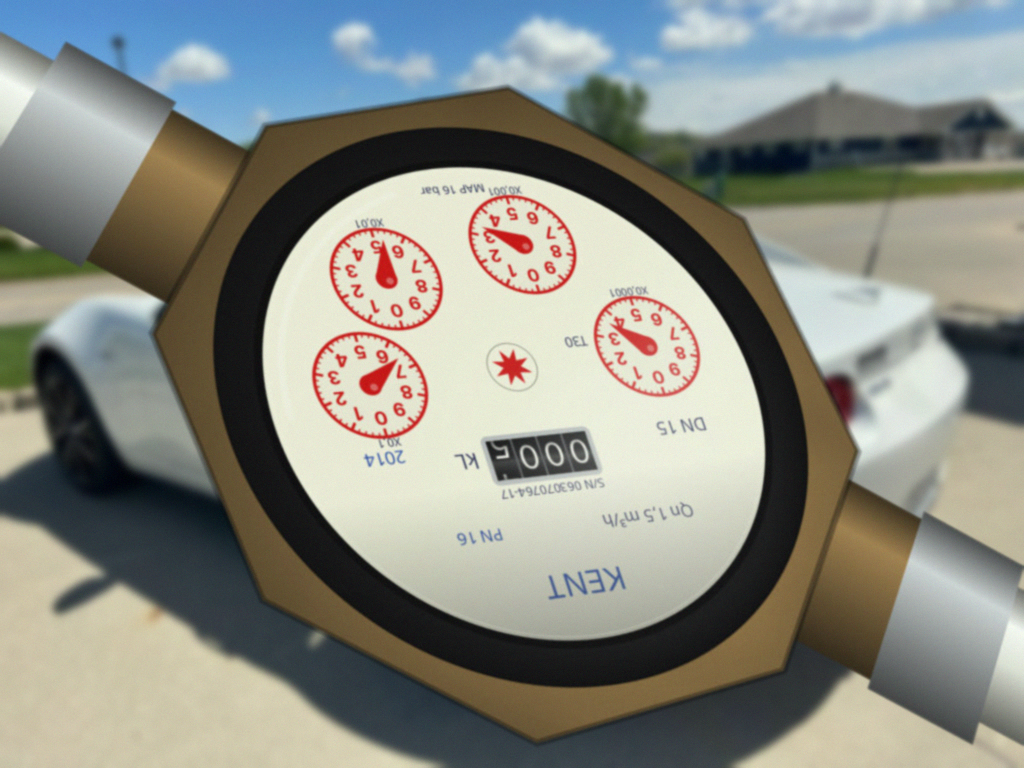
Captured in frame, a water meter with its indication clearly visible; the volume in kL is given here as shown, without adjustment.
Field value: 4.6533 kL
